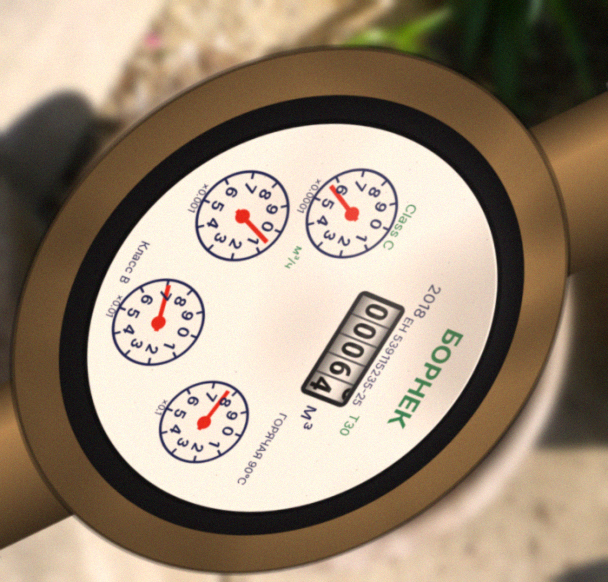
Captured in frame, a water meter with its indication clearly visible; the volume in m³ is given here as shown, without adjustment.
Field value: 63.7705 m³
